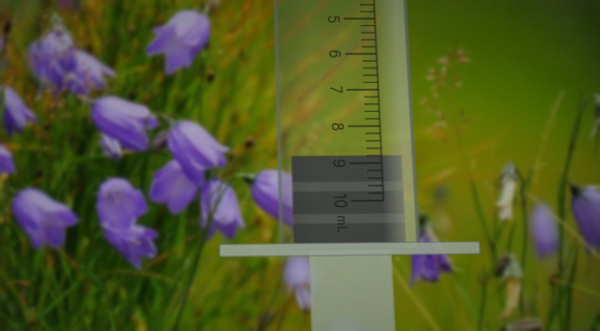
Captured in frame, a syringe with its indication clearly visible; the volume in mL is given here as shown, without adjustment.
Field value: 8.8 mL
